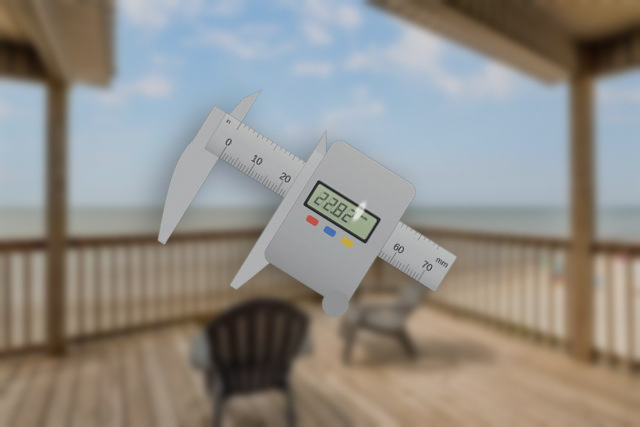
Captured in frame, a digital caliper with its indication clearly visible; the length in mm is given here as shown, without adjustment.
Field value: 22.82 mm
